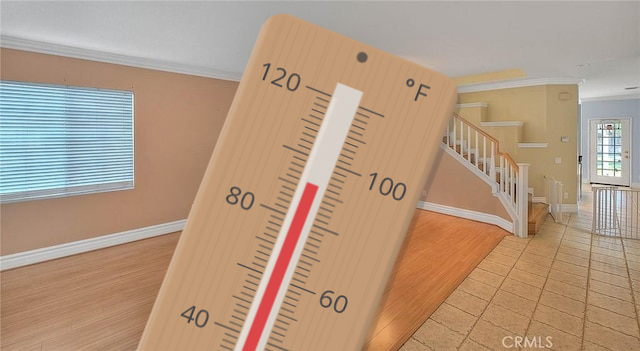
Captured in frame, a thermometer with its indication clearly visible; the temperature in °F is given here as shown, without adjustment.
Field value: 92 °F
